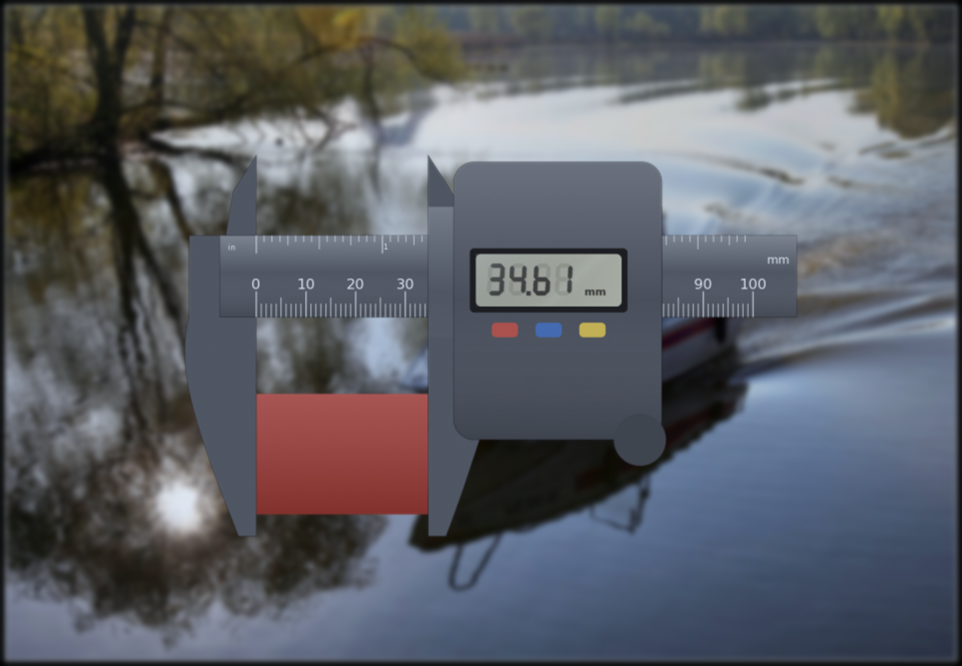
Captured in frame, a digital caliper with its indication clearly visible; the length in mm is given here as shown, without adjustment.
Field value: 34.61 mm
